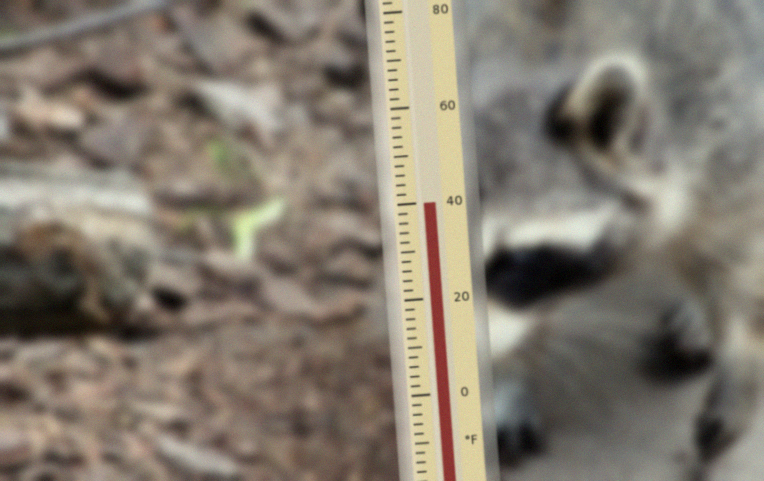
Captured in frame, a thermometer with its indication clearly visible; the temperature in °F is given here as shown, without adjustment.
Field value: 40 °F
